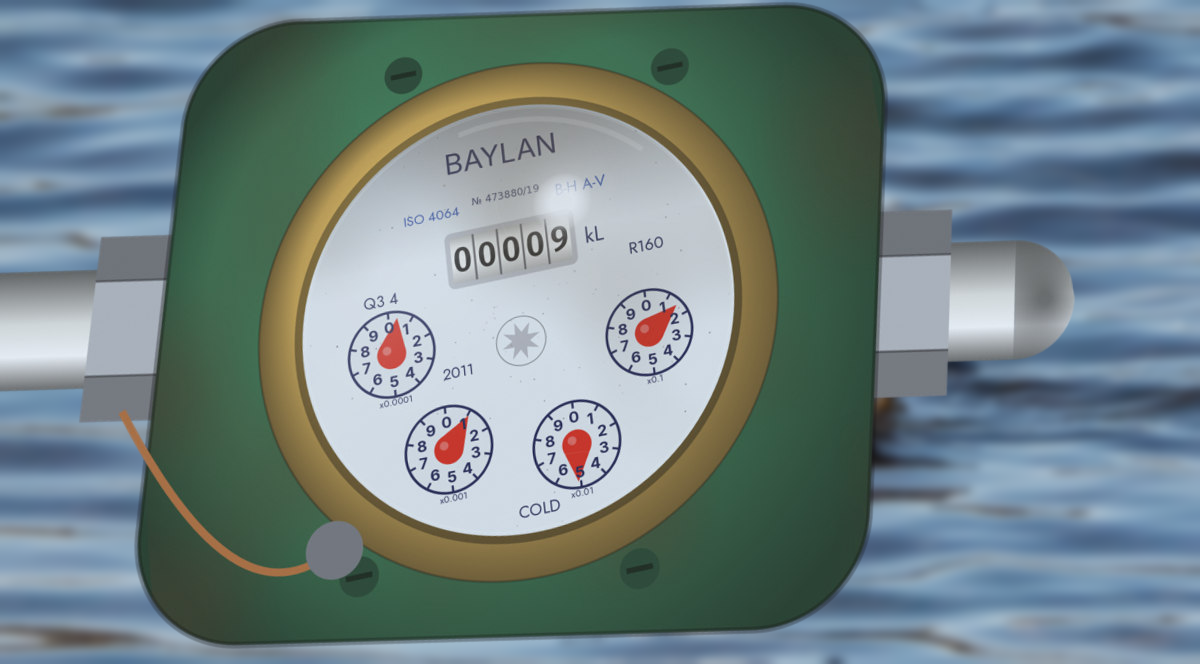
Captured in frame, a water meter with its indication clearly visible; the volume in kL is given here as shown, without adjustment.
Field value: 9.1510 kL
